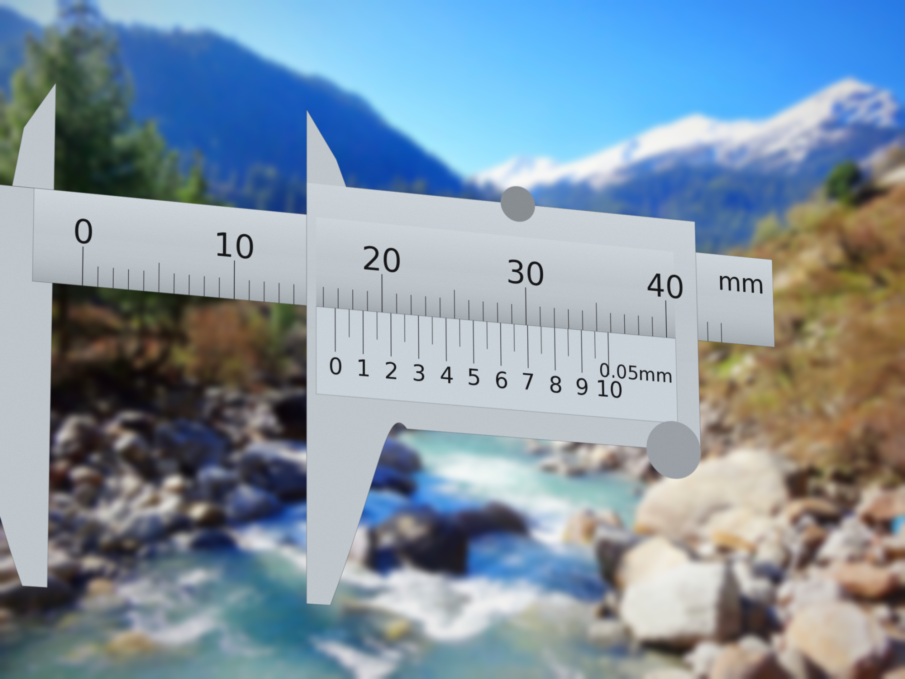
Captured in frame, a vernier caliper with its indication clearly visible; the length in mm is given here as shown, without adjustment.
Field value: 16.8 mm
